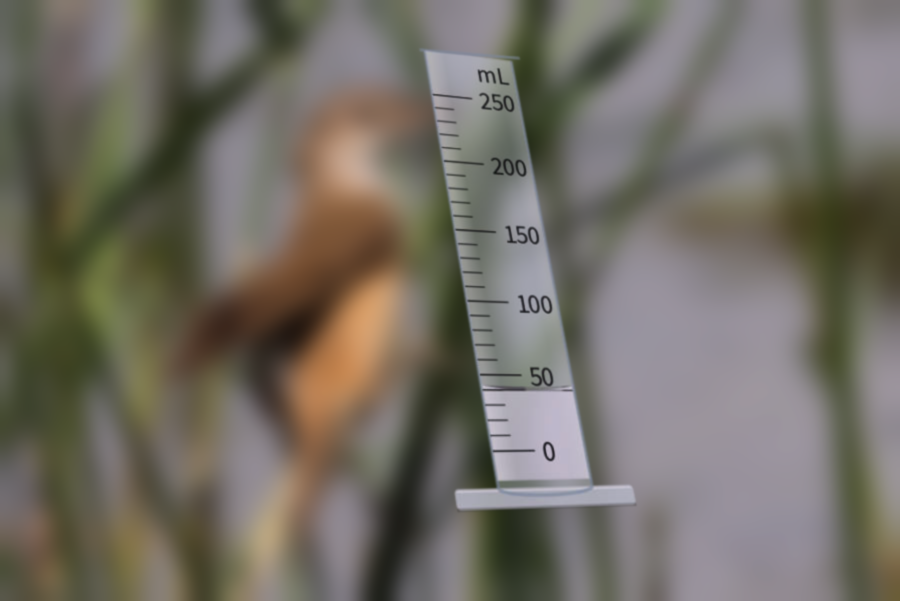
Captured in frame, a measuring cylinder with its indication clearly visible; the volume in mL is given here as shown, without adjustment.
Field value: 40 mL
